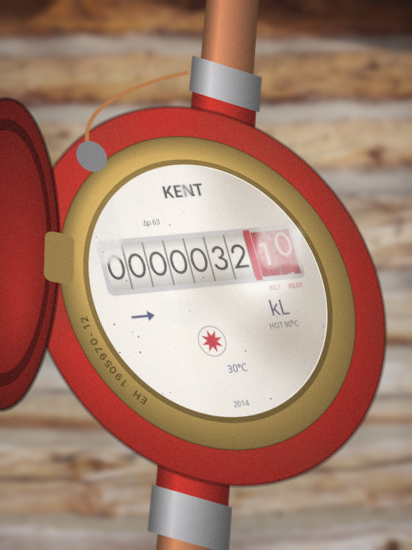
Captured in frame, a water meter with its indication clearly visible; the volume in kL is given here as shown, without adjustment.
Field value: 32.10 kL
